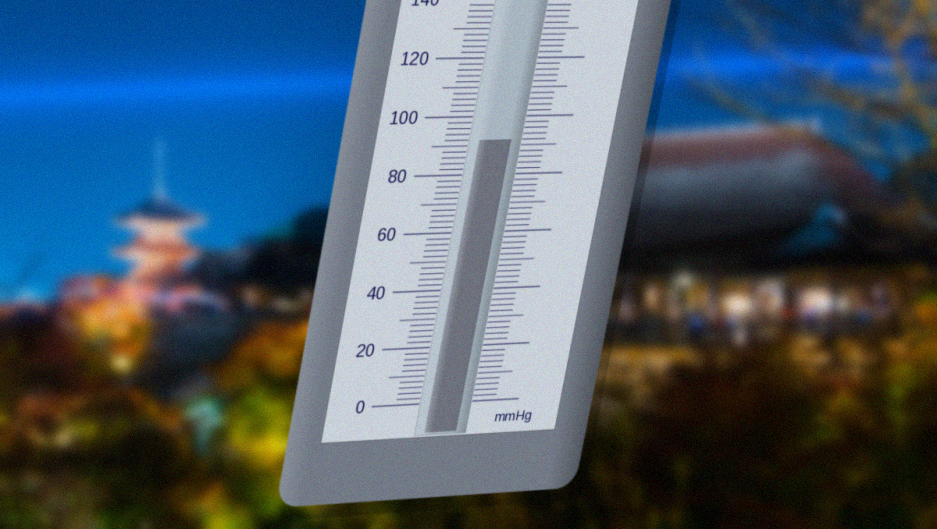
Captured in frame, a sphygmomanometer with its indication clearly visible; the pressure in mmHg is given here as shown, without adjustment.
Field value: 92 mmHg
